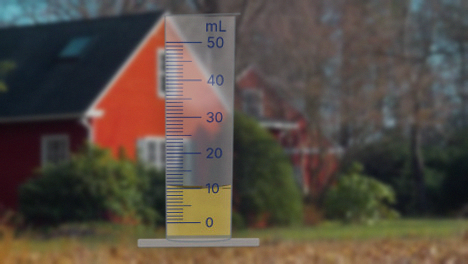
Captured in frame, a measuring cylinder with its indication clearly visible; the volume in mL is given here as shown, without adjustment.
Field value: 10 mL
